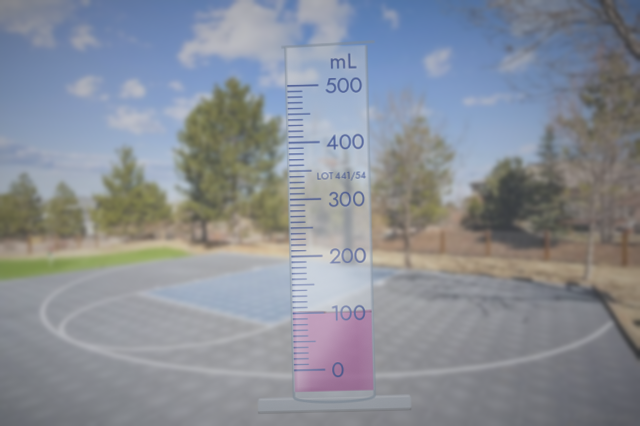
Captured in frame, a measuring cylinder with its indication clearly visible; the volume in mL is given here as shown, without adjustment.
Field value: 100 mL
